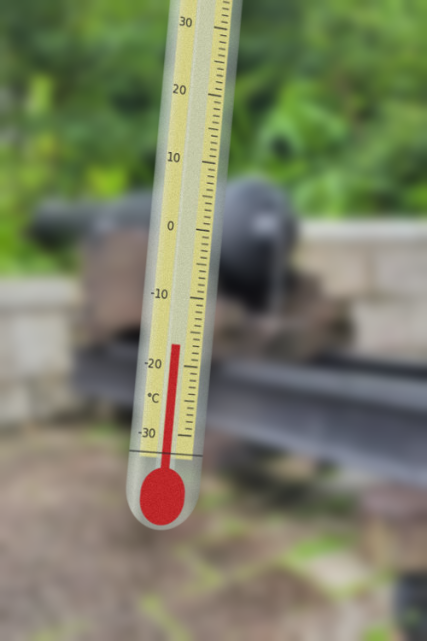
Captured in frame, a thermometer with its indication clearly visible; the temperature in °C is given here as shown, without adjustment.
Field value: -17 °C
